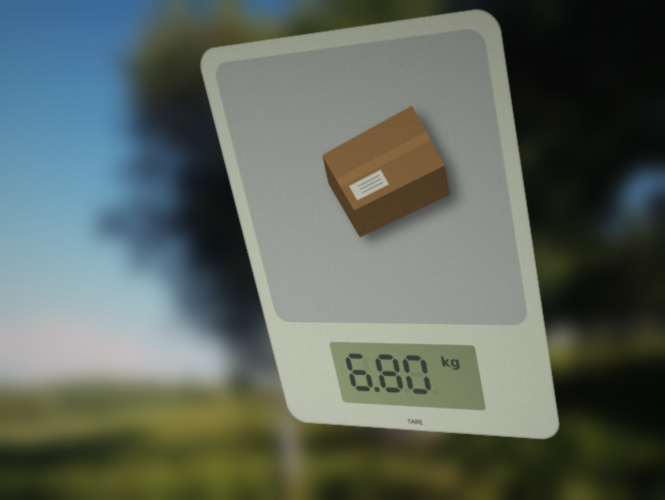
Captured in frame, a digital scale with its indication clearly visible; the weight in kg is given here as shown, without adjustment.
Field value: 6.80 kg
